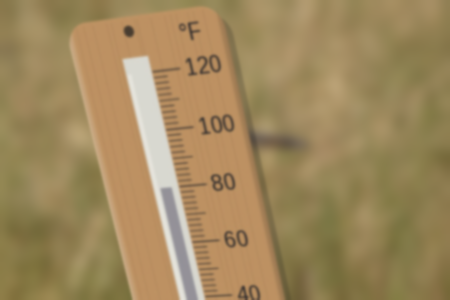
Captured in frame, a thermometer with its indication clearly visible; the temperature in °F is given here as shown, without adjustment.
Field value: 80 °F
